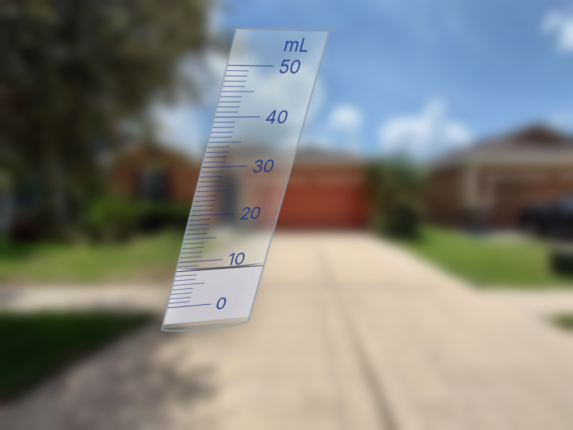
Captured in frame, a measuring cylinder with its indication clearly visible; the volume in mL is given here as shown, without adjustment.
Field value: 8 mL
